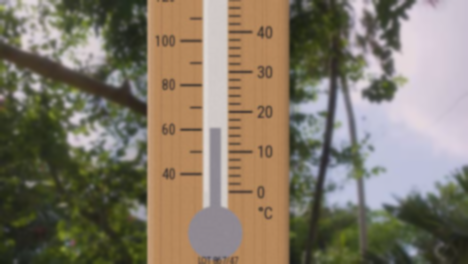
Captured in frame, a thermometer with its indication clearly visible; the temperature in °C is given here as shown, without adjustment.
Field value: 16 °C
